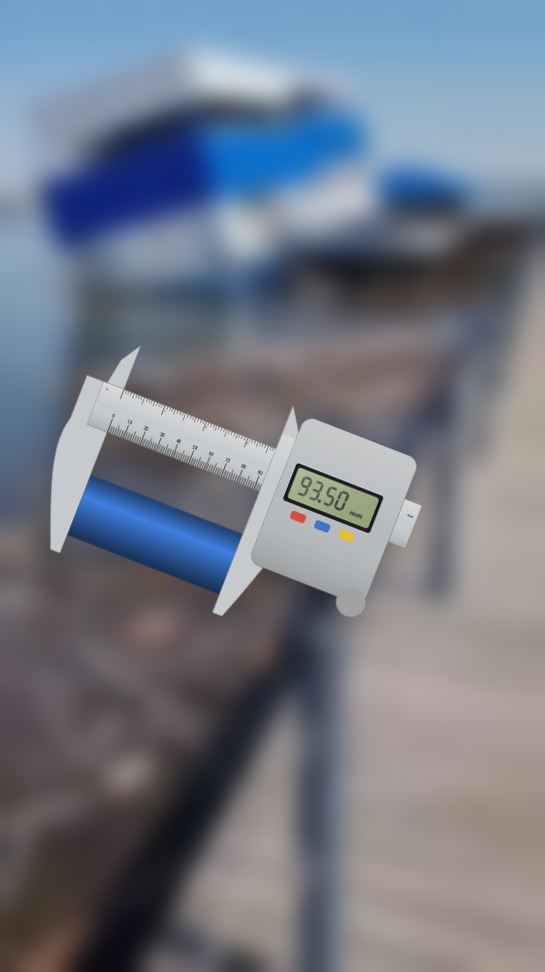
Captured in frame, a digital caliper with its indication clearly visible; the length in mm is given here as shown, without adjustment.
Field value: 93.50 mm
